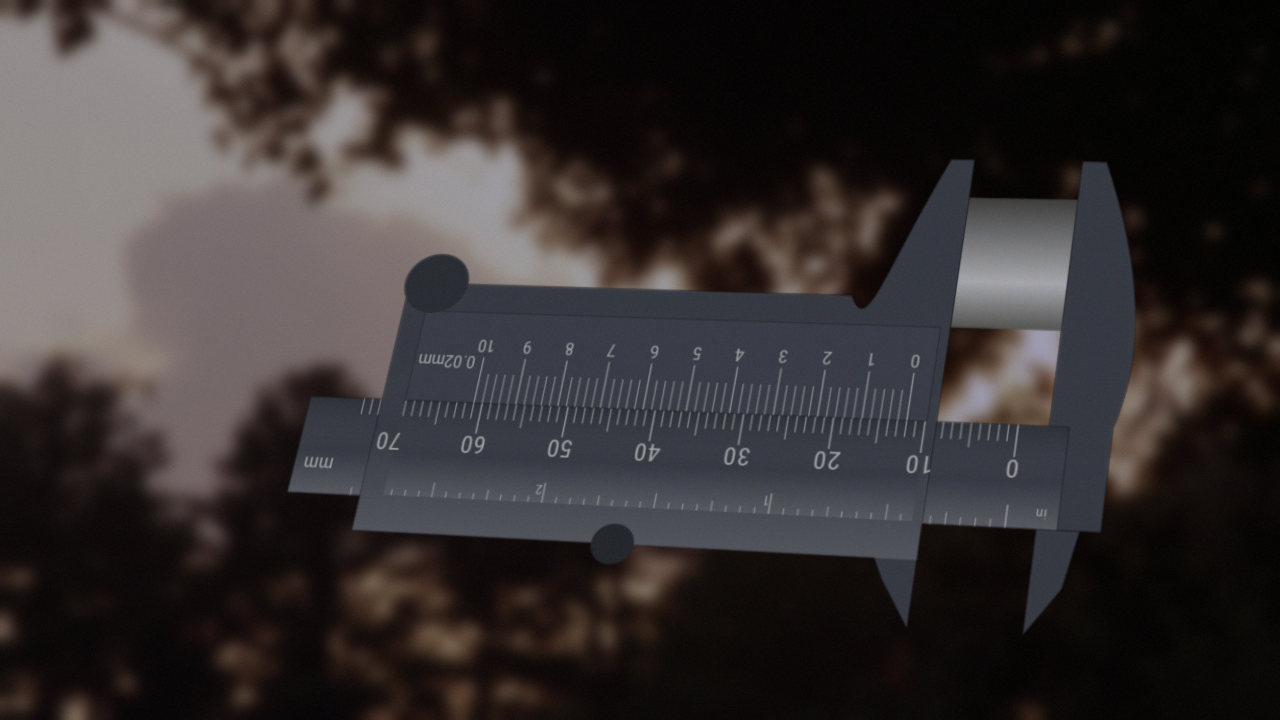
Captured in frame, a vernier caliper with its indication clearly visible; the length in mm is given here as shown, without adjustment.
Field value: 12.0 mm
